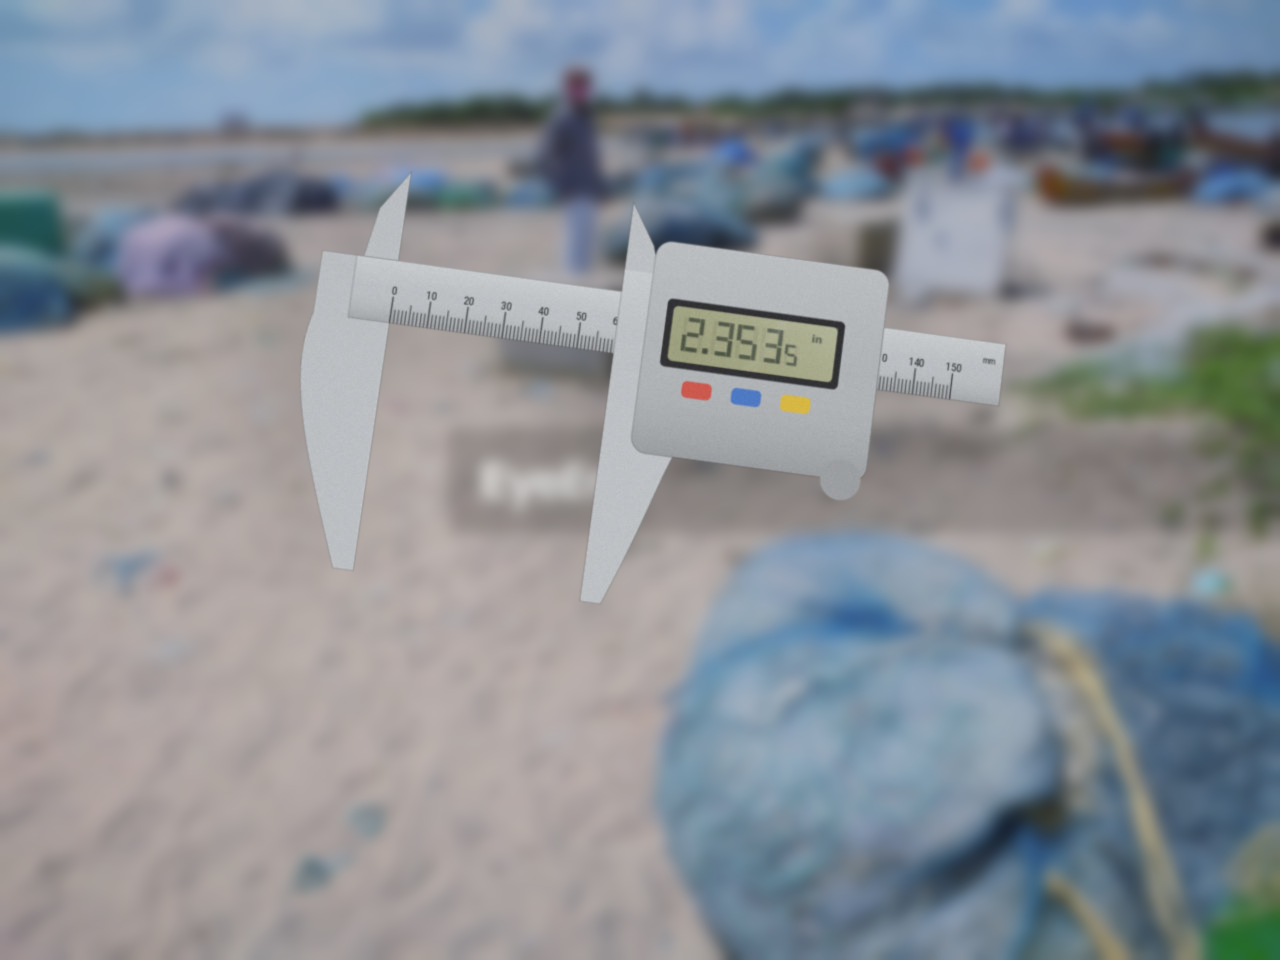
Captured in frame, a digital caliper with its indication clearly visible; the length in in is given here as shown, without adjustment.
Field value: 2.3535 in
